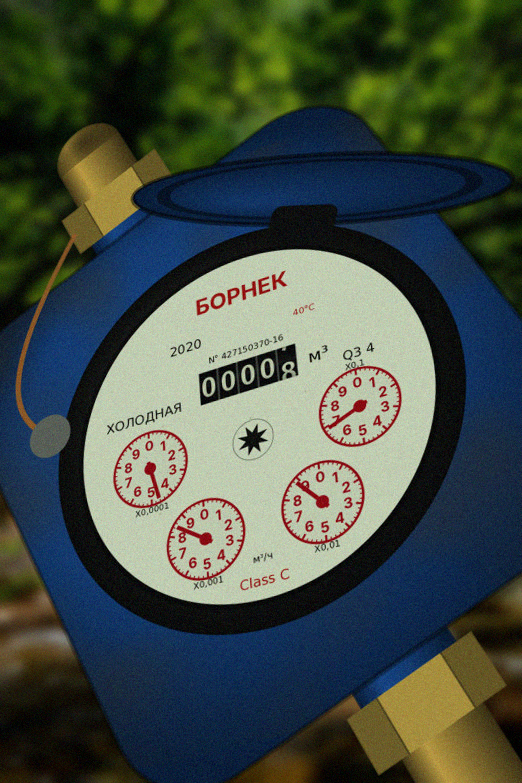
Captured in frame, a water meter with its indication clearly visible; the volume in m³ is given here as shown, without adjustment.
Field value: 7.6884 m³
